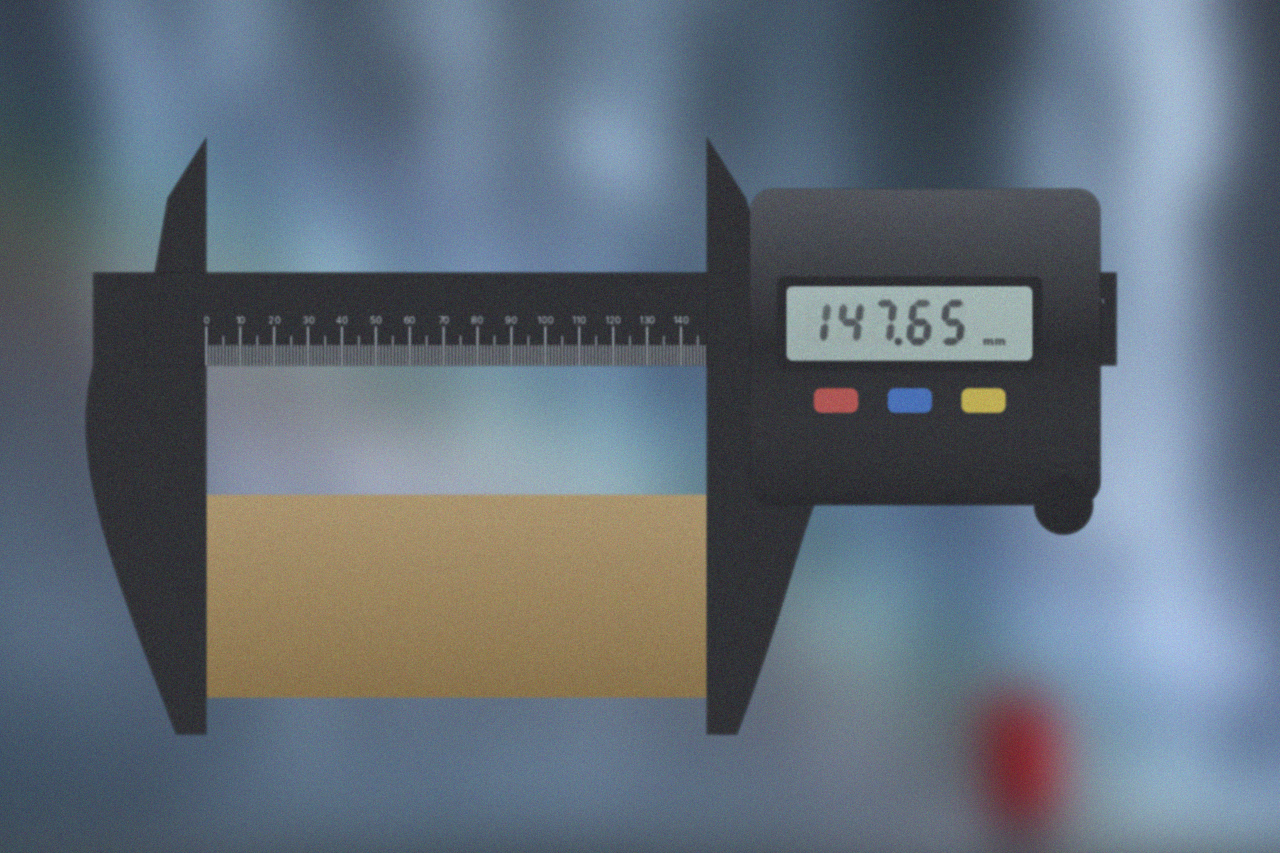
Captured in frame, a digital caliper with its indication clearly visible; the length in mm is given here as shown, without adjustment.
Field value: 147.65 mm
